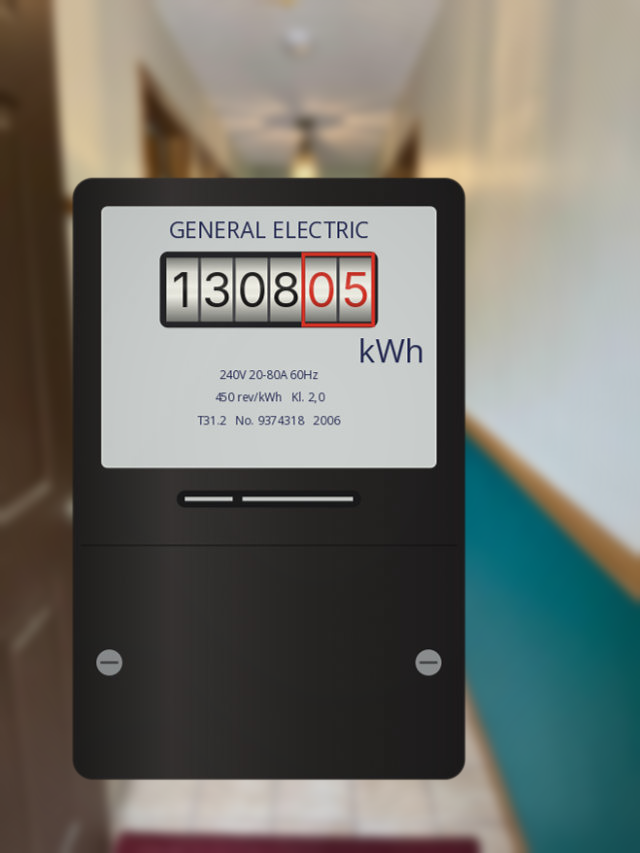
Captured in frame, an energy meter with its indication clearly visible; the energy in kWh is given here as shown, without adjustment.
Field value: 1308.05 kWh
